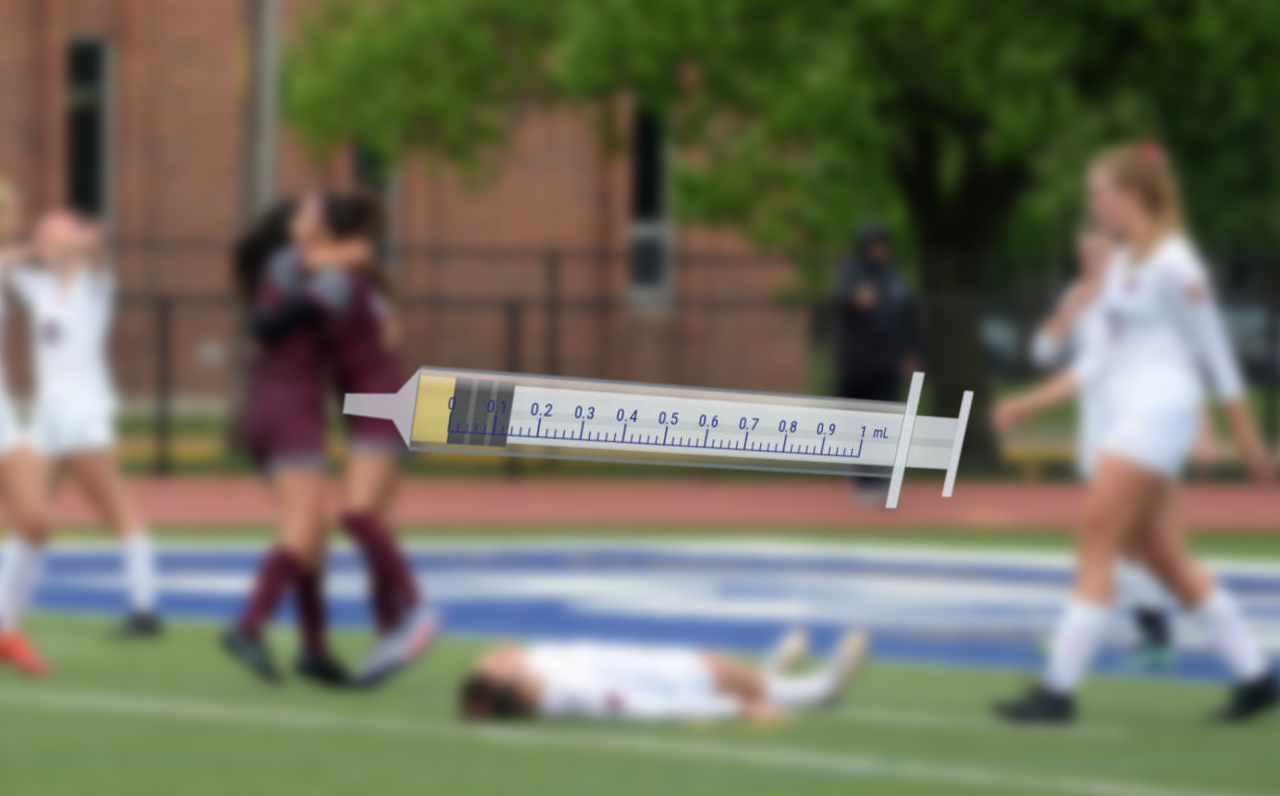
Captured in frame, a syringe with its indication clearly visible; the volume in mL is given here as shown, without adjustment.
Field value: 0 mL
